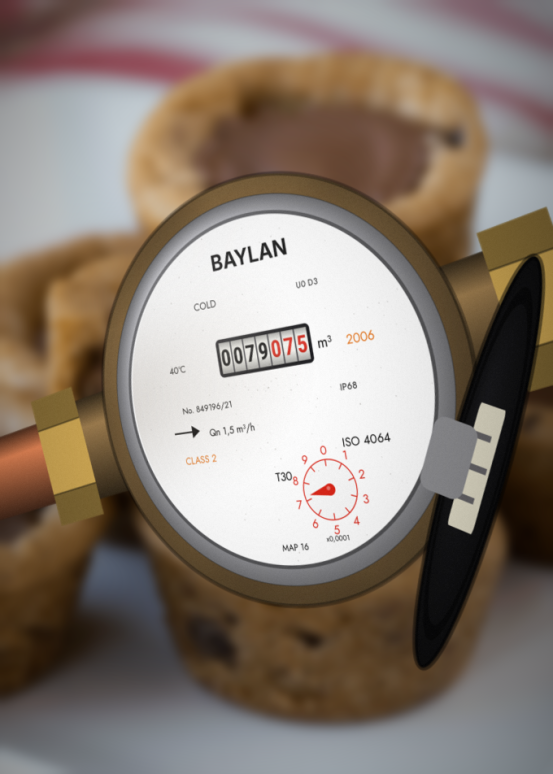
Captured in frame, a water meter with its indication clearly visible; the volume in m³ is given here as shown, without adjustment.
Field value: 79.0757 m³
